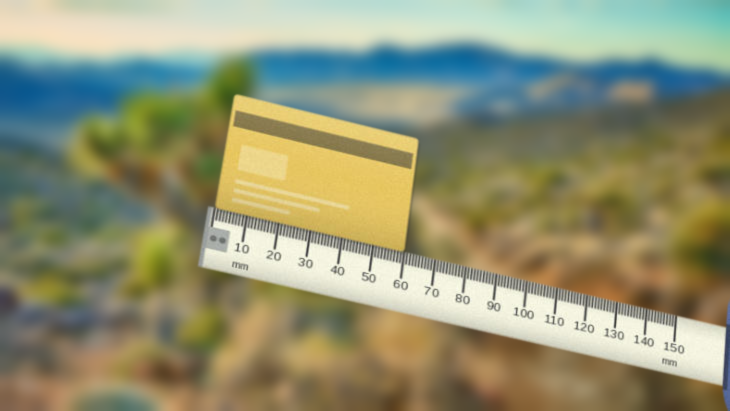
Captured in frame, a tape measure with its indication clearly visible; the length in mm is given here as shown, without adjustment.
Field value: 60 mm
